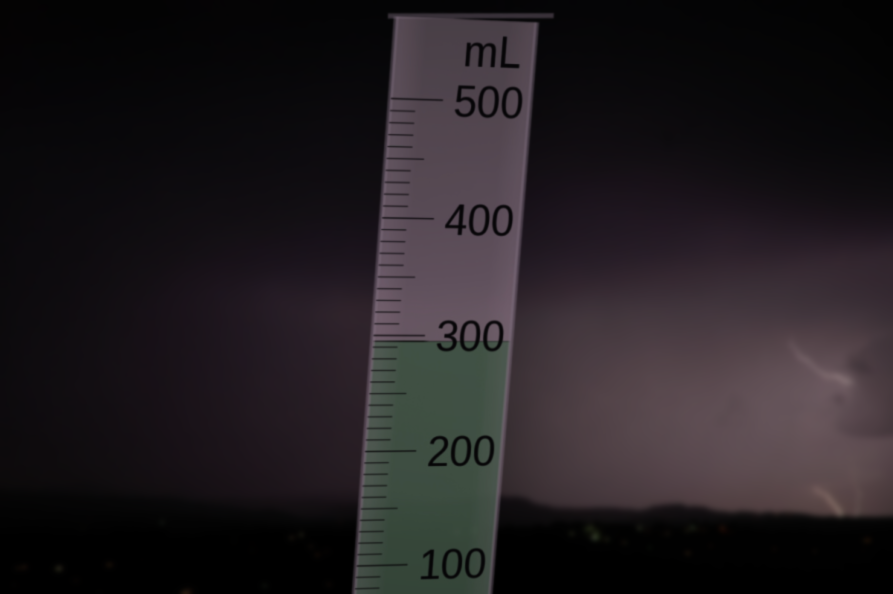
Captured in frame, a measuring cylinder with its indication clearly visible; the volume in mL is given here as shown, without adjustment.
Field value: 295 mL
